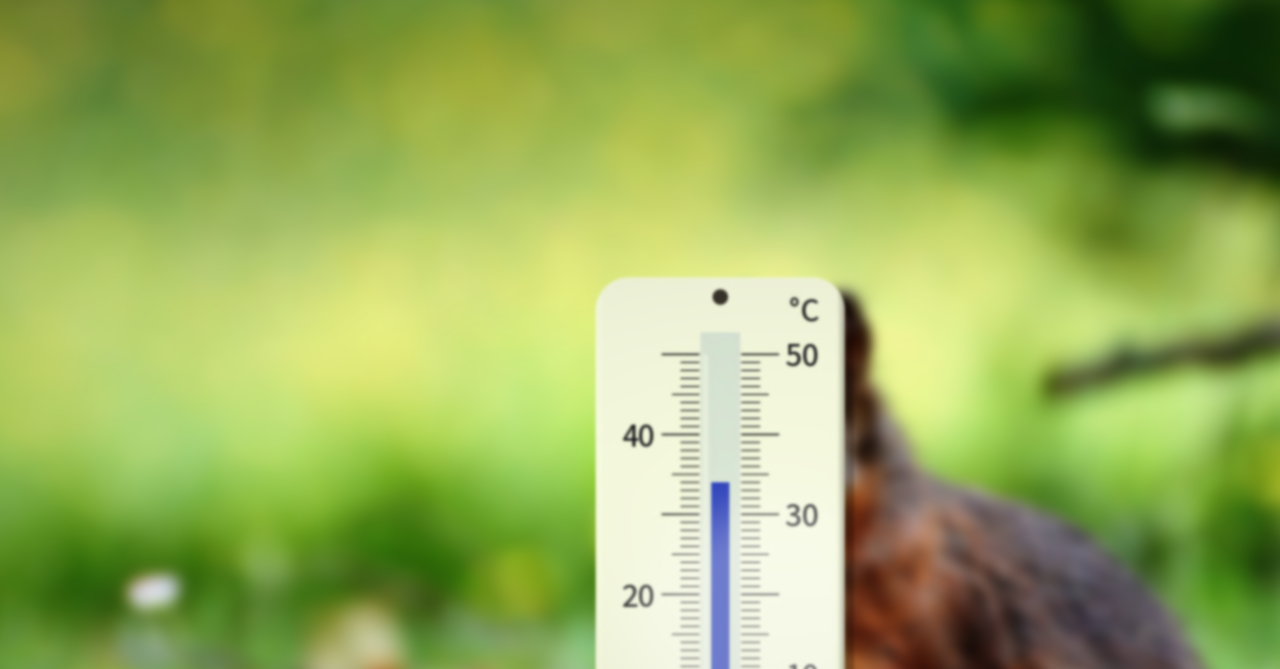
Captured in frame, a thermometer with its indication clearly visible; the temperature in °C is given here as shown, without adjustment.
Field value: 34 °C
